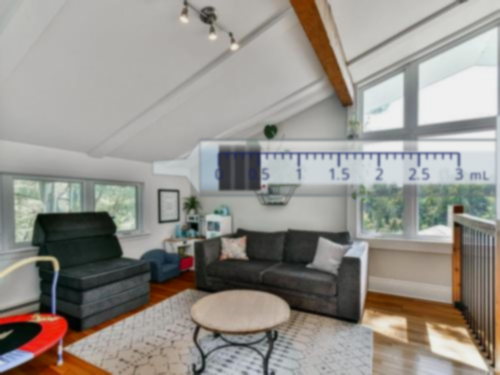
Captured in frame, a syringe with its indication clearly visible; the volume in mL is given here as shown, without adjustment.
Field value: 0 mL
